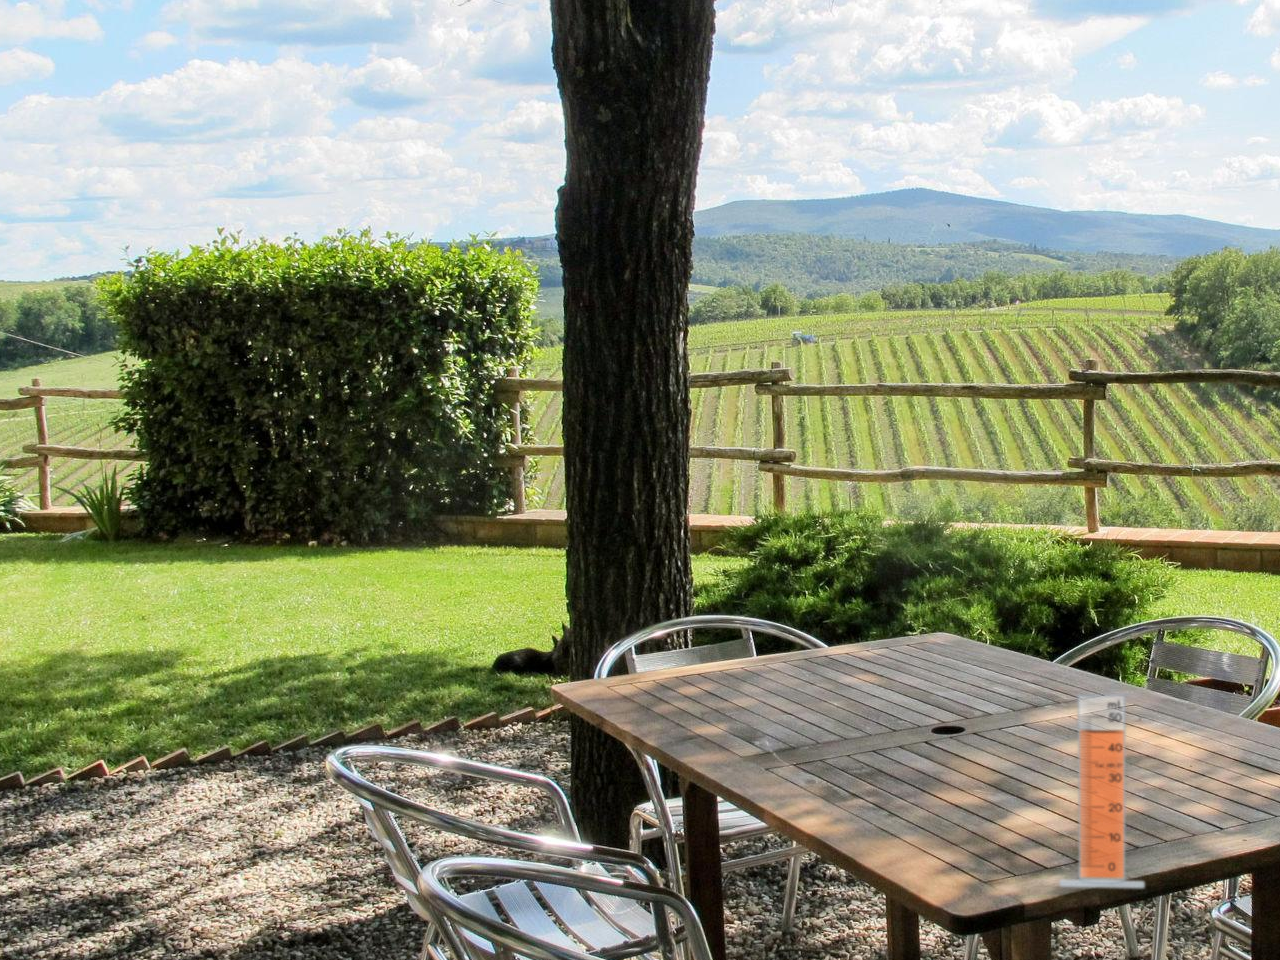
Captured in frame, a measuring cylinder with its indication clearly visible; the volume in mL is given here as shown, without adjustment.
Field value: 45 mL
